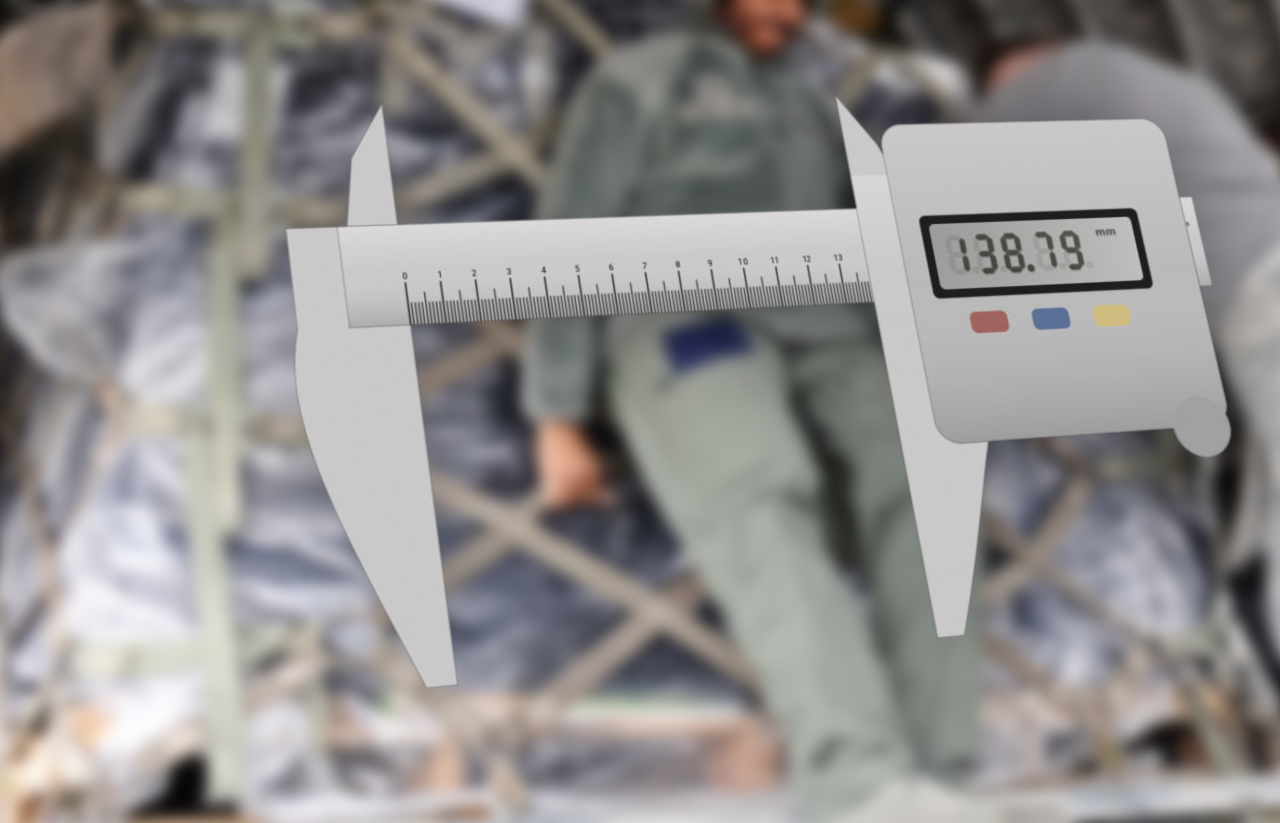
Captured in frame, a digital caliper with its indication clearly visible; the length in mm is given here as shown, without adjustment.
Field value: 138.79 mm
